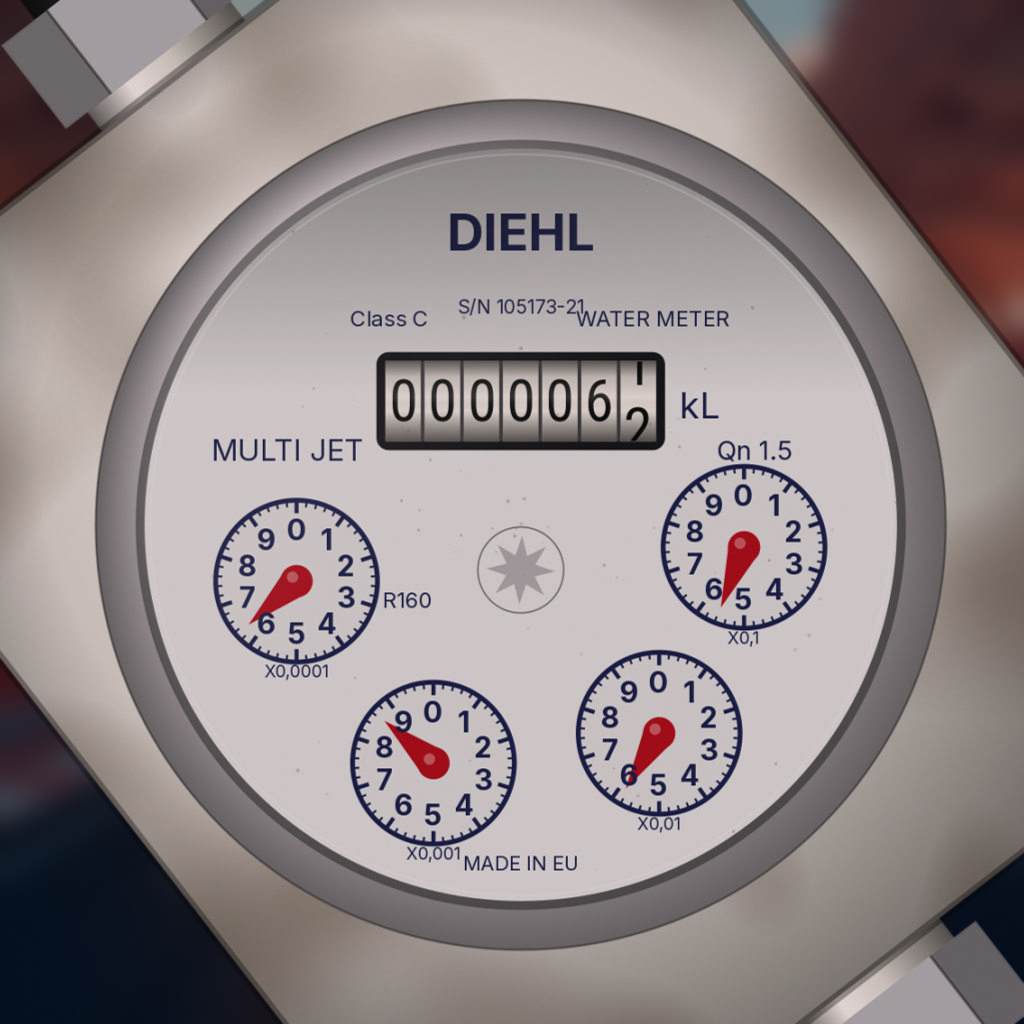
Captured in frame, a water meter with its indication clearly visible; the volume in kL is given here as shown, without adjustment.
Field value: 61.5586 kL
